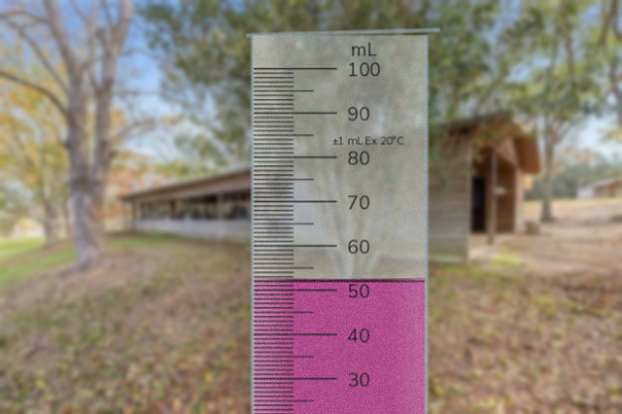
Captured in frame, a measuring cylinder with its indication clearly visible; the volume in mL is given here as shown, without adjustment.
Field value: 52 mL
